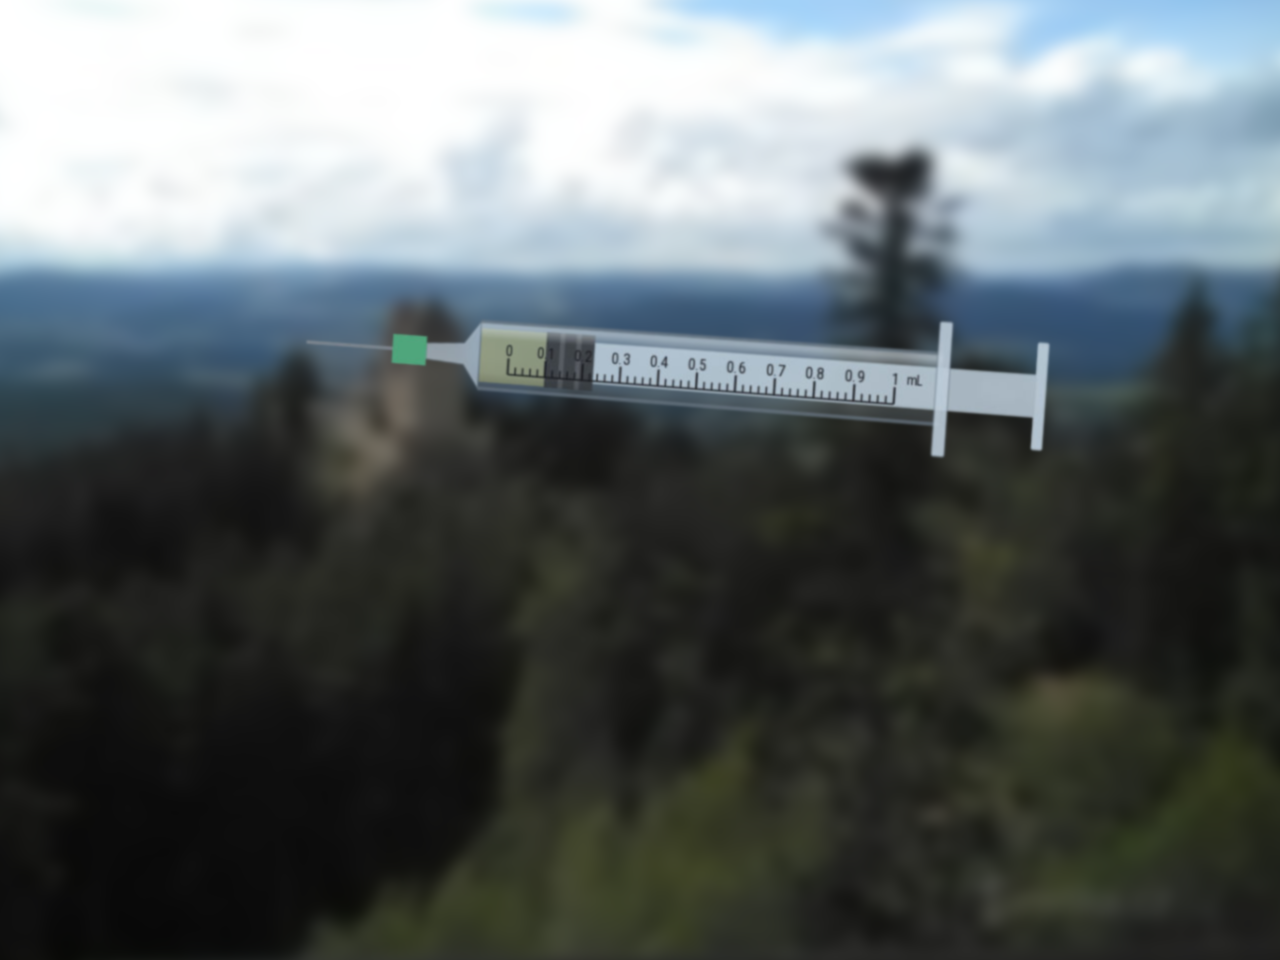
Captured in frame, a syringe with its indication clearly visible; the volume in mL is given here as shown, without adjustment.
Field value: 0.1 mL
